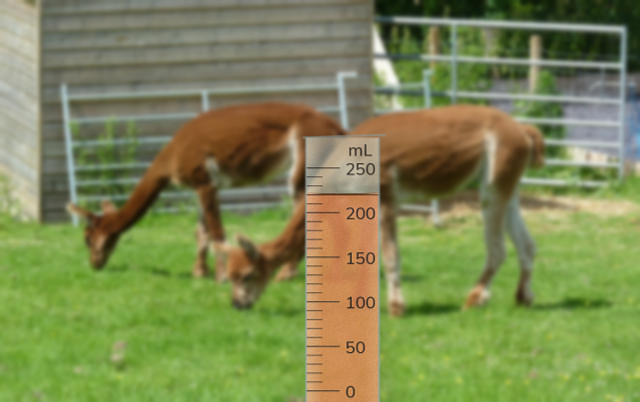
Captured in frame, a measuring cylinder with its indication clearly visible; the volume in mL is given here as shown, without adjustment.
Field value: 220 mL
